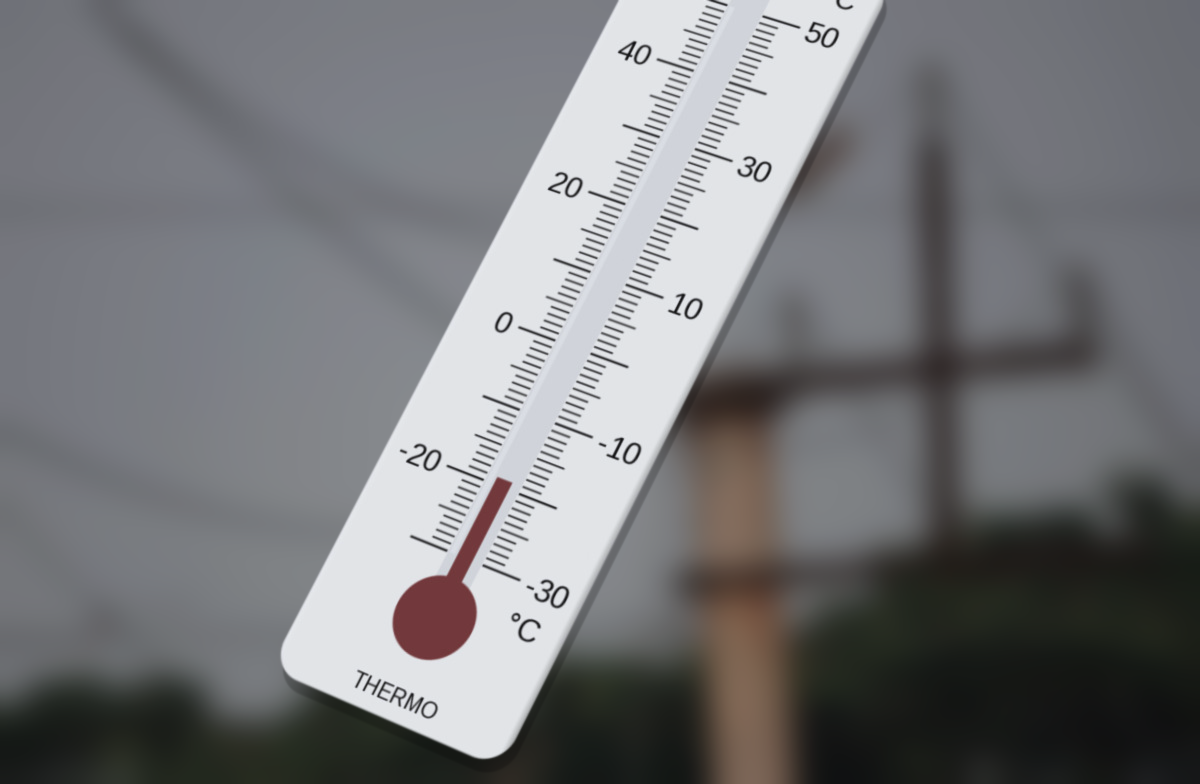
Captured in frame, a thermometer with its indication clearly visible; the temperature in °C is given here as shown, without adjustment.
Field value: -19 °C
